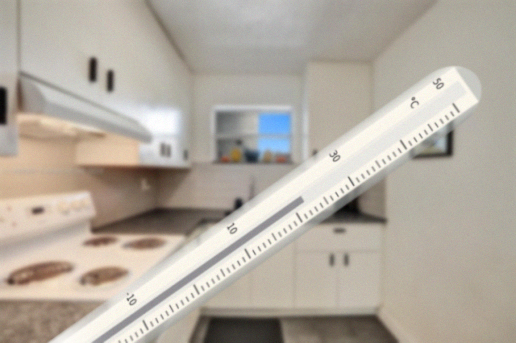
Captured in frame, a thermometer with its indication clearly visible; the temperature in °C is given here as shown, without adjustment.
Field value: 22 °C
